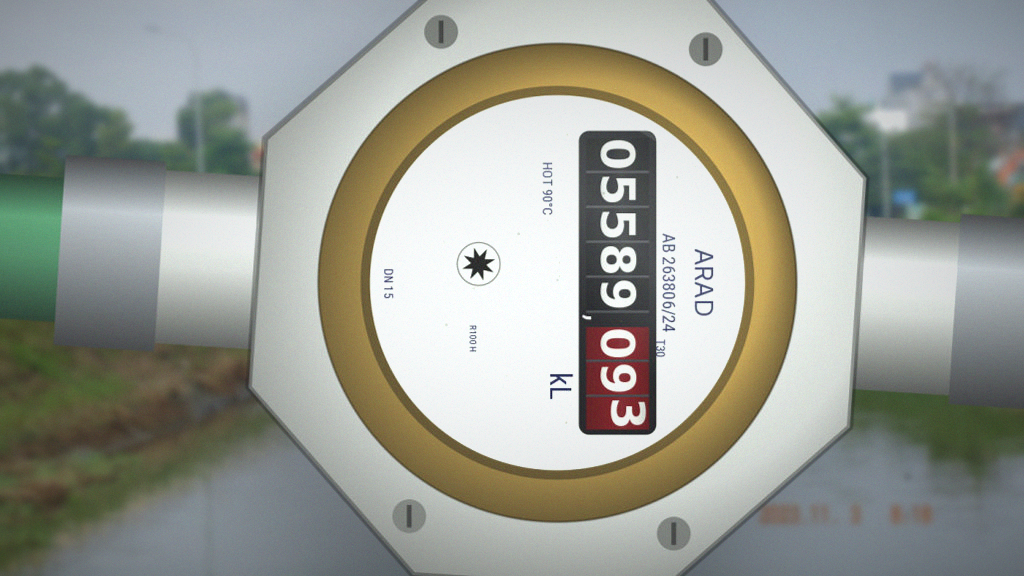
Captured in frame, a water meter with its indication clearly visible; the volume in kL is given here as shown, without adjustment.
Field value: 5589.093 kL
